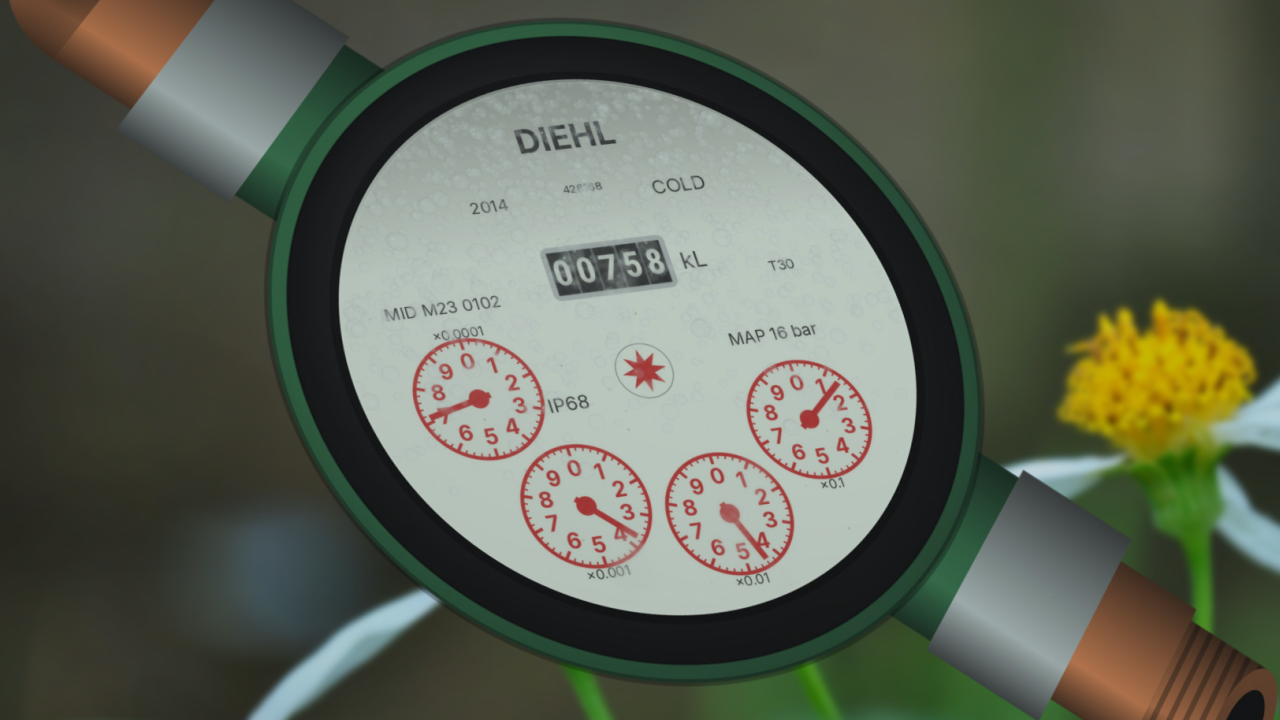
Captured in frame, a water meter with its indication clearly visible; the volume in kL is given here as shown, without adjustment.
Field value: 758.1437 kL
